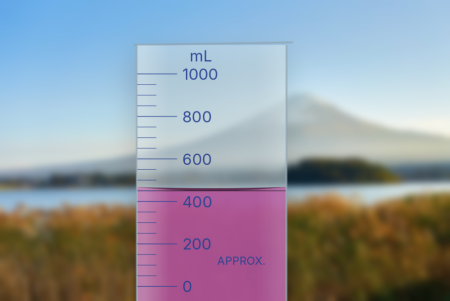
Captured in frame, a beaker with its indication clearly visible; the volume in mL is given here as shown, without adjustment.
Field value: 450 mL
